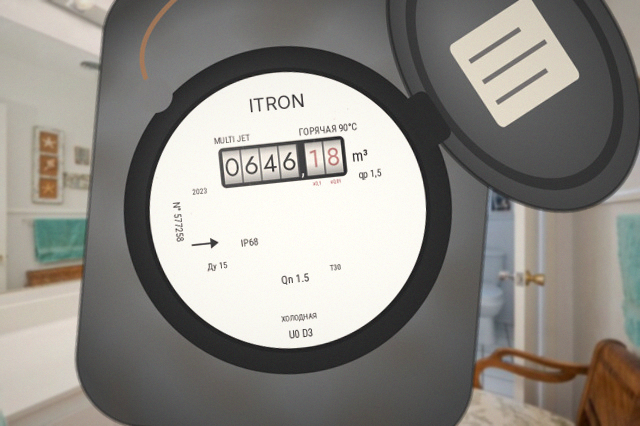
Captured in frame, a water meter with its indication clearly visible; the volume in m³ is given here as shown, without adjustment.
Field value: 646.18 m³
